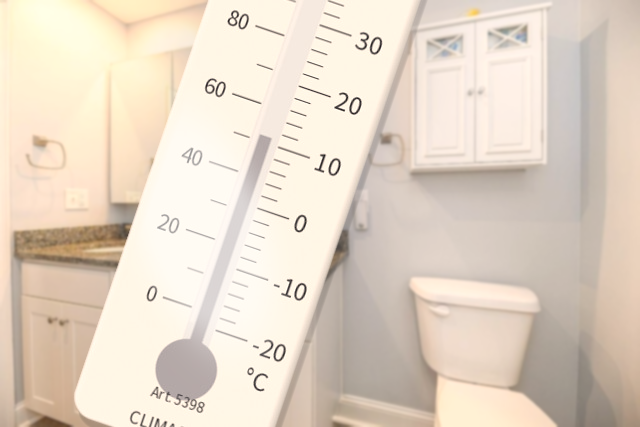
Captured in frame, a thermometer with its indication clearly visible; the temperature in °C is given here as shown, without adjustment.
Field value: 11 °C
